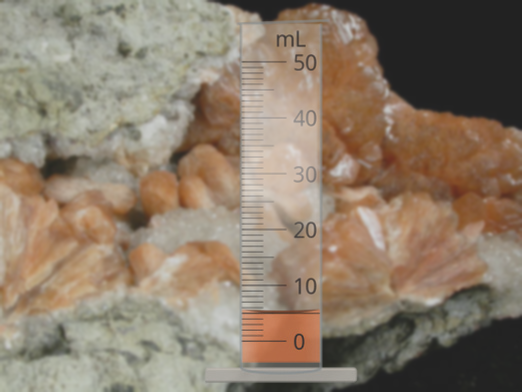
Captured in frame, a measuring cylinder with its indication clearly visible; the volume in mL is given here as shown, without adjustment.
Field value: 5 mL
